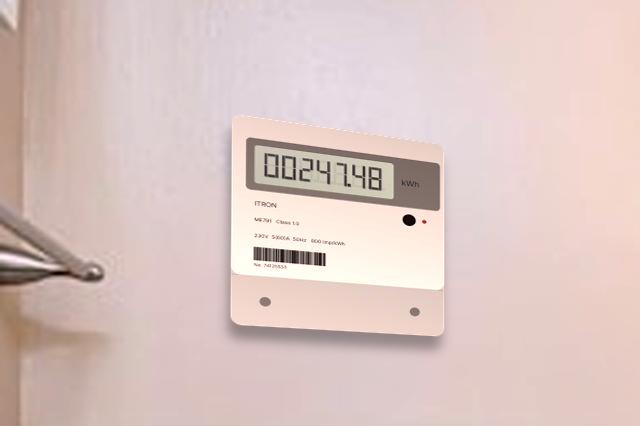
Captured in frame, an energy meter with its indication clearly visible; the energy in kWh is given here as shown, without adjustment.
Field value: 247.48 kWh
